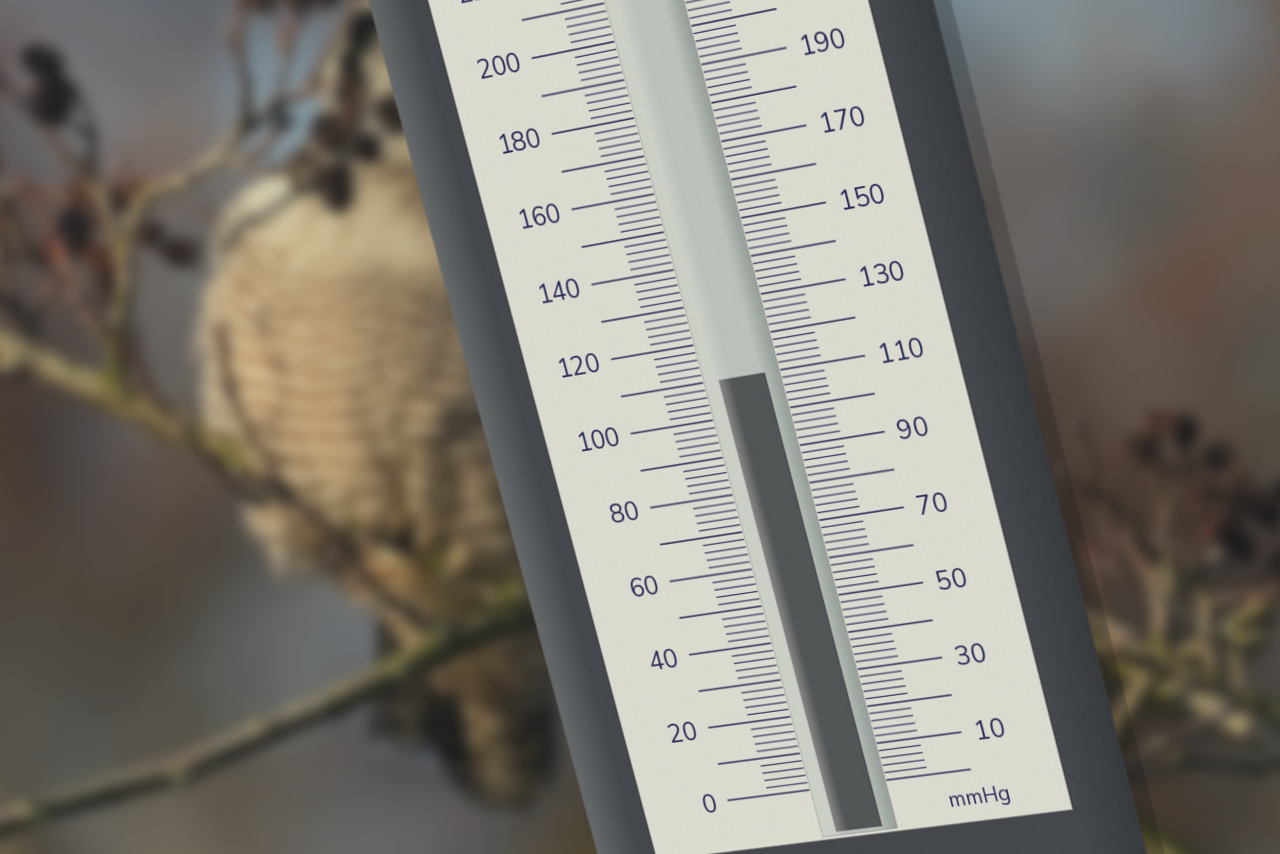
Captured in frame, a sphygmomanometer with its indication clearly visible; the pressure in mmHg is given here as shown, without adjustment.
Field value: 110 mmHg
